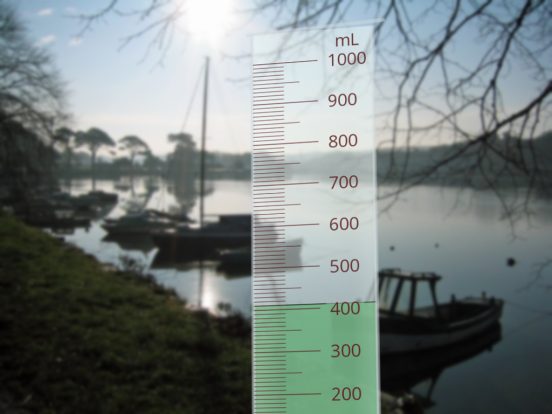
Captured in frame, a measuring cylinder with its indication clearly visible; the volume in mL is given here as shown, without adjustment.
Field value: 410 mL
